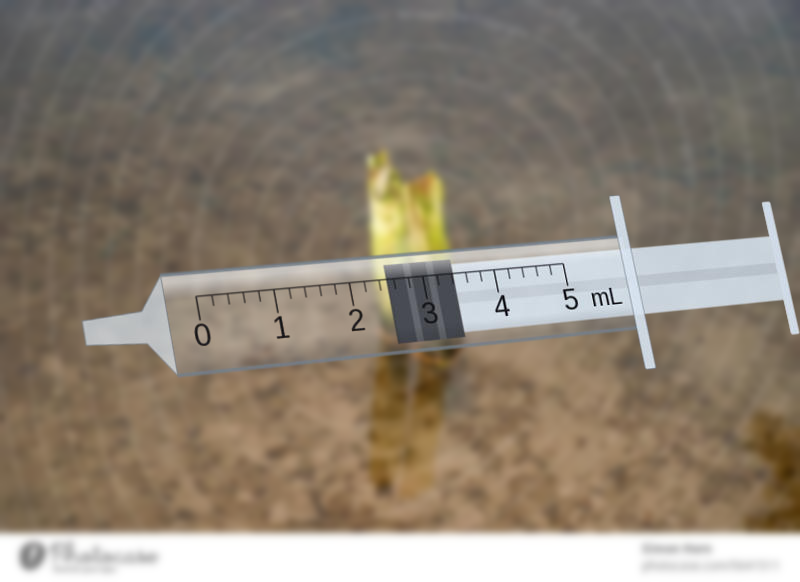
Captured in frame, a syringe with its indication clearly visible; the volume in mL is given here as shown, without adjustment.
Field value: 2.5 mL
